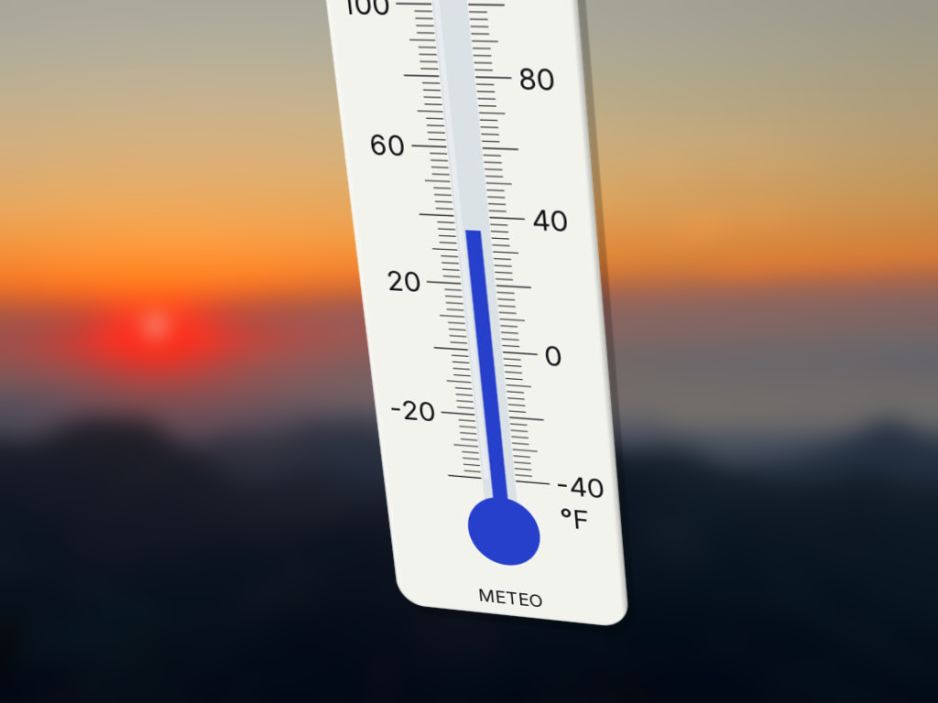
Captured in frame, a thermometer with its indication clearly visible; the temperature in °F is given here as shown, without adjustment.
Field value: 36 °F
